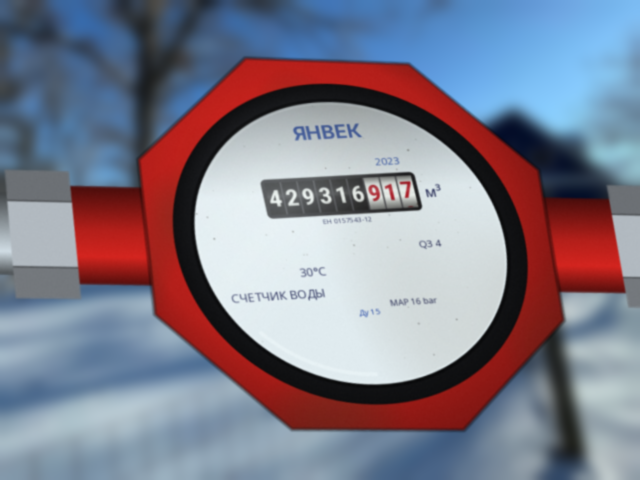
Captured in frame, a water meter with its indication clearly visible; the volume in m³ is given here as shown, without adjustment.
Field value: 429316.917 m³
